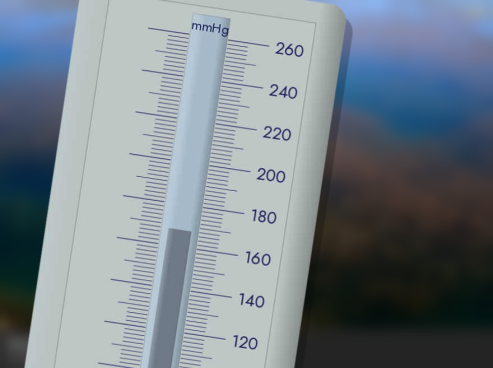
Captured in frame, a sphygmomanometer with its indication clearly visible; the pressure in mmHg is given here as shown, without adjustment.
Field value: 168 mmHg
